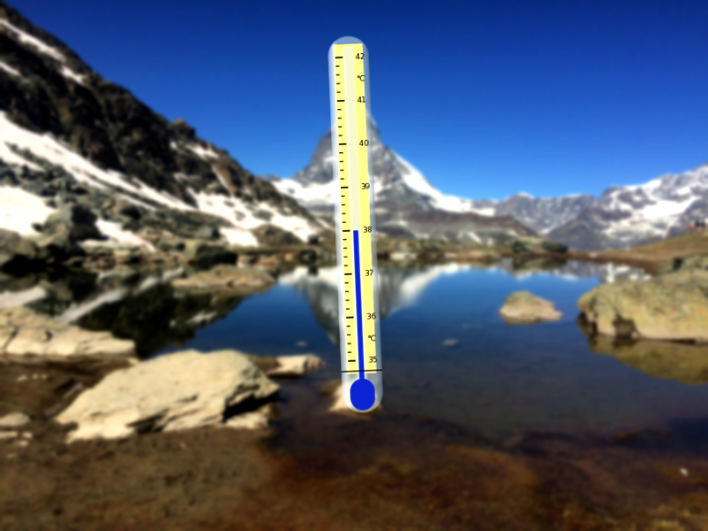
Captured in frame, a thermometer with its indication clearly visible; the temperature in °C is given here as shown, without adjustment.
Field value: 38 °C
